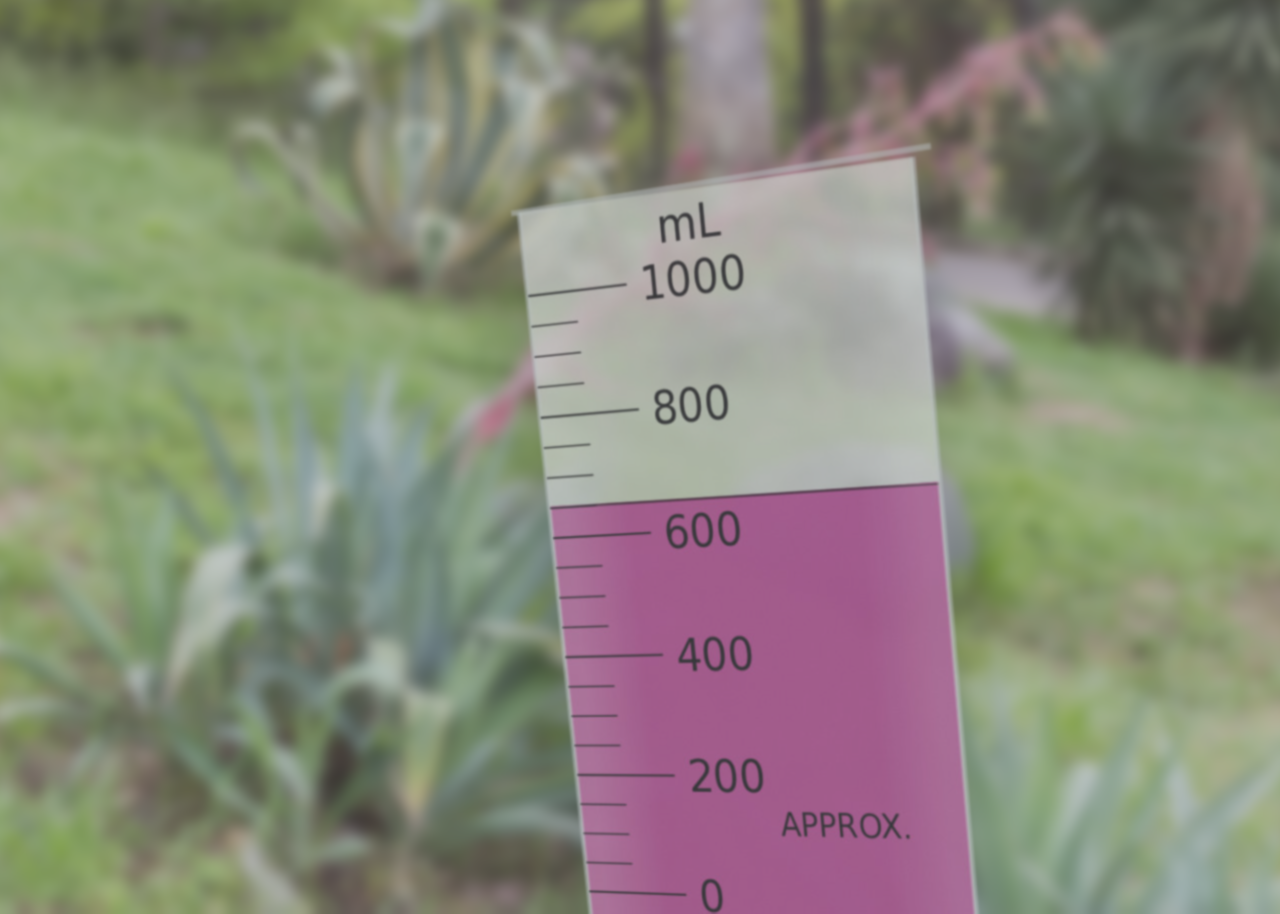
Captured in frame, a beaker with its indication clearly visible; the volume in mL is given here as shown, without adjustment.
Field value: 650 mL
